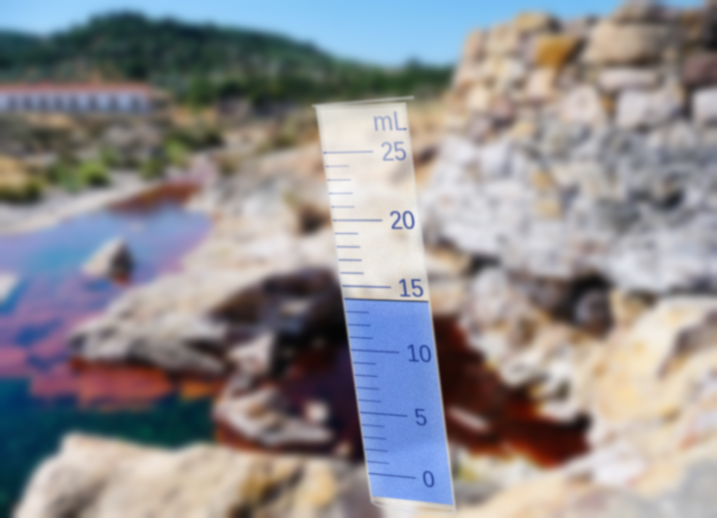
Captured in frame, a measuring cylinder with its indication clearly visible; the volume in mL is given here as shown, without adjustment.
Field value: 14 mL
